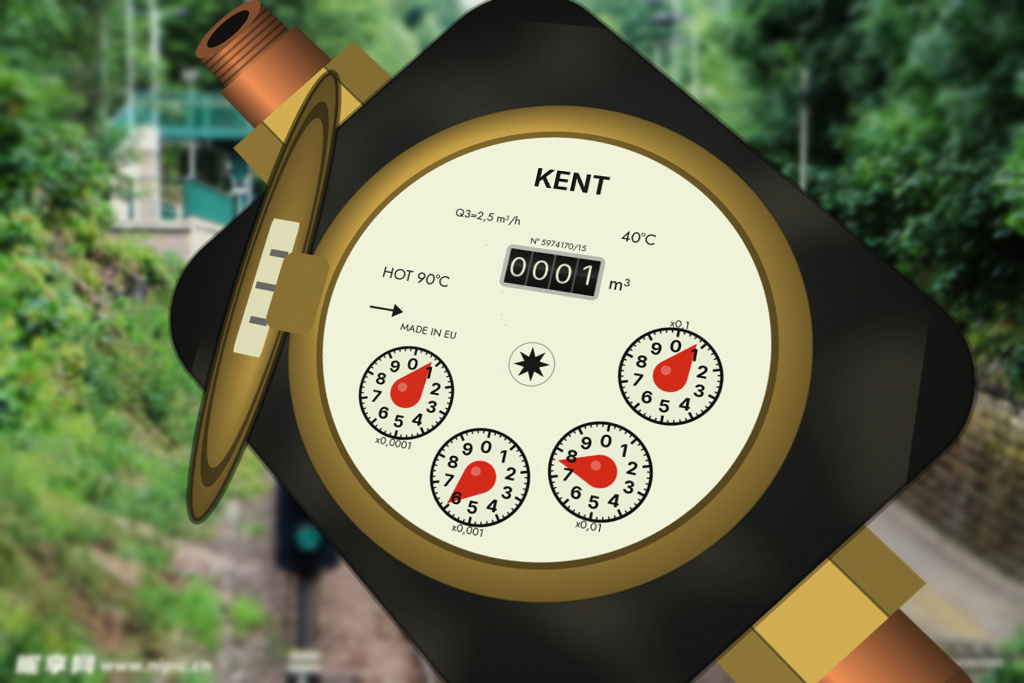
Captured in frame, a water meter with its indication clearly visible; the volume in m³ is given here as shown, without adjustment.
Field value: 1.0760 m³
